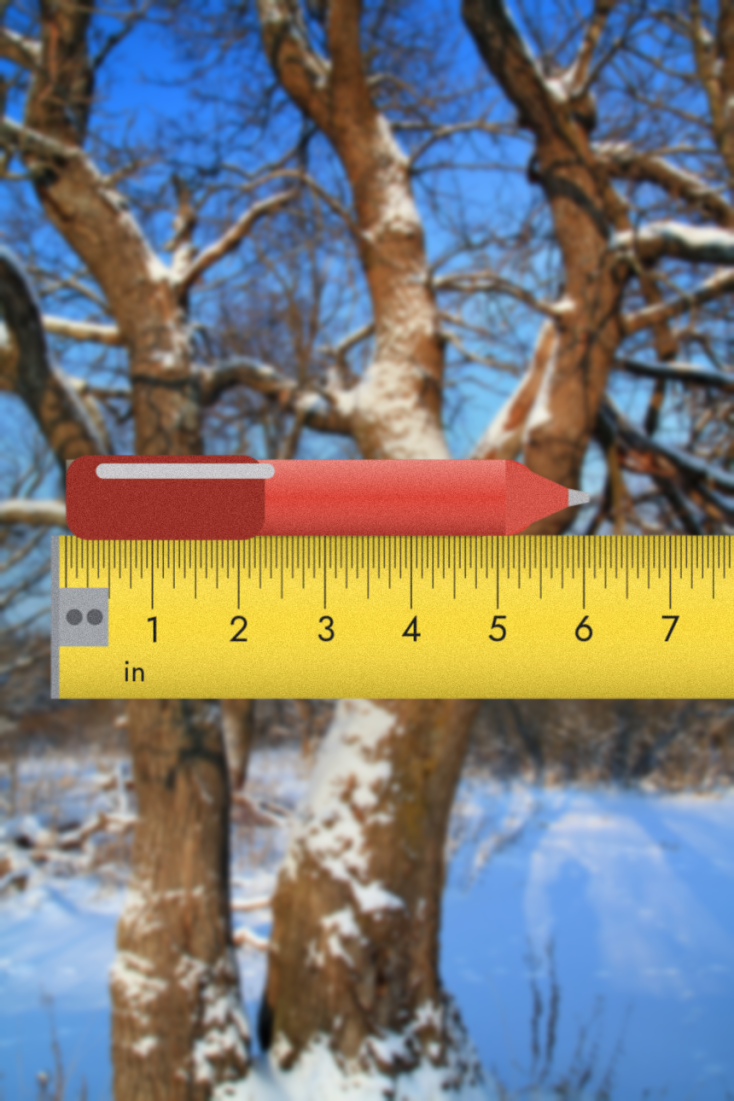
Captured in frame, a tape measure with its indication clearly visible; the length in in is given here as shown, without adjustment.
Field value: 6.0625 in
